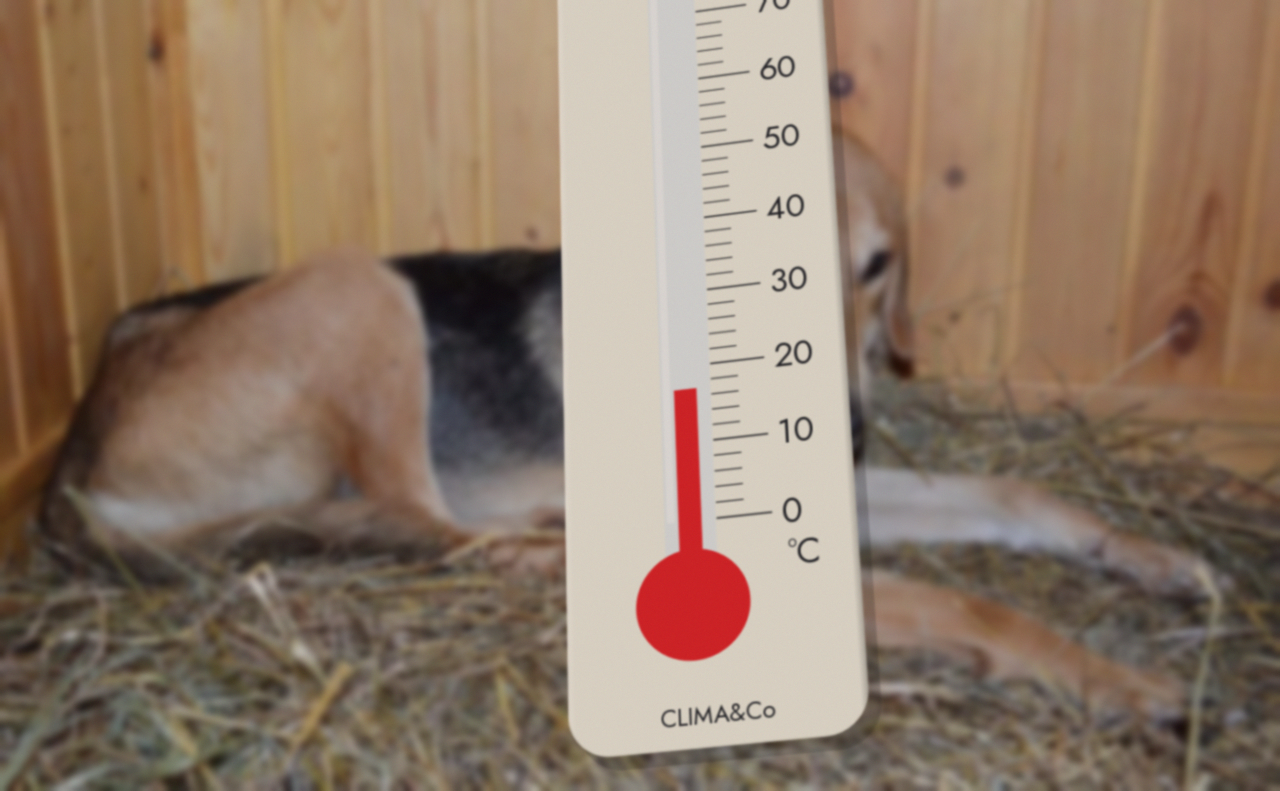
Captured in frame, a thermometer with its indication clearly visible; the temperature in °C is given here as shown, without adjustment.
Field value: 17 °C
